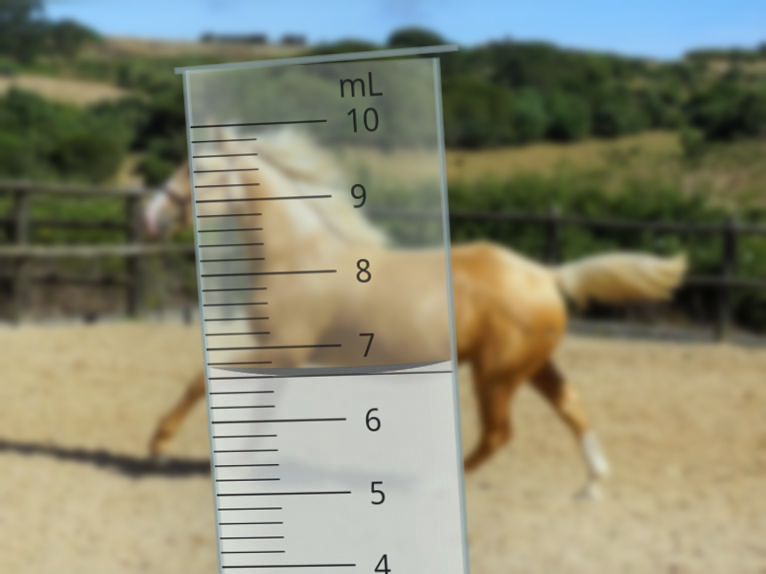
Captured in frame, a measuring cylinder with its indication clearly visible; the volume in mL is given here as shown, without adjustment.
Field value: 6.6 mL
